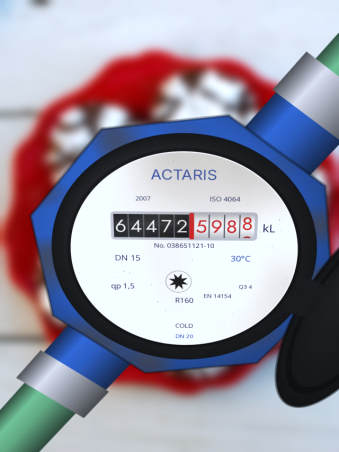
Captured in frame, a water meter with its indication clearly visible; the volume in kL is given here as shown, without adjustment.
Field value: 64472.5988 kL
